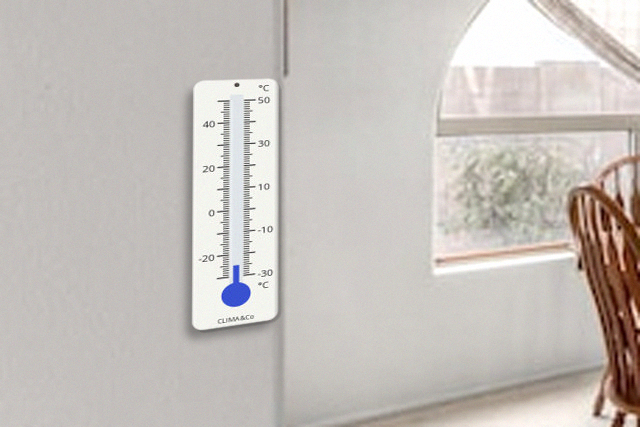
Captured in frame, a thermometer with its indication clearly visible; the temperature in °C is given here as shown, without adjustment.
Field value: -25 °C
